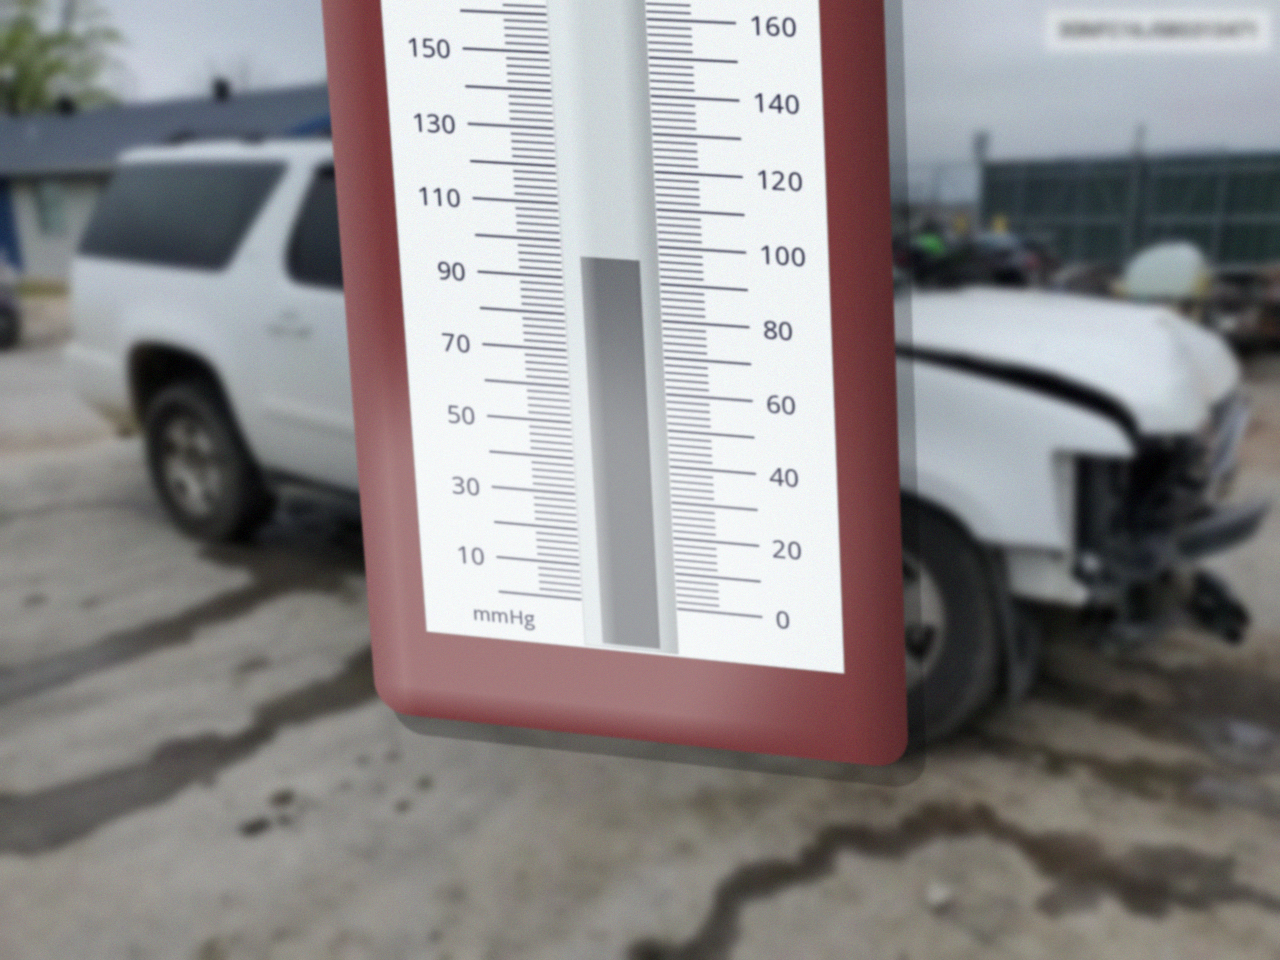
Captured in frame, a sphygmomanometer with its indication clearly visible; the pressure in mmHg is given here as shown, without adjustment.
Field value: 96 mmHg
